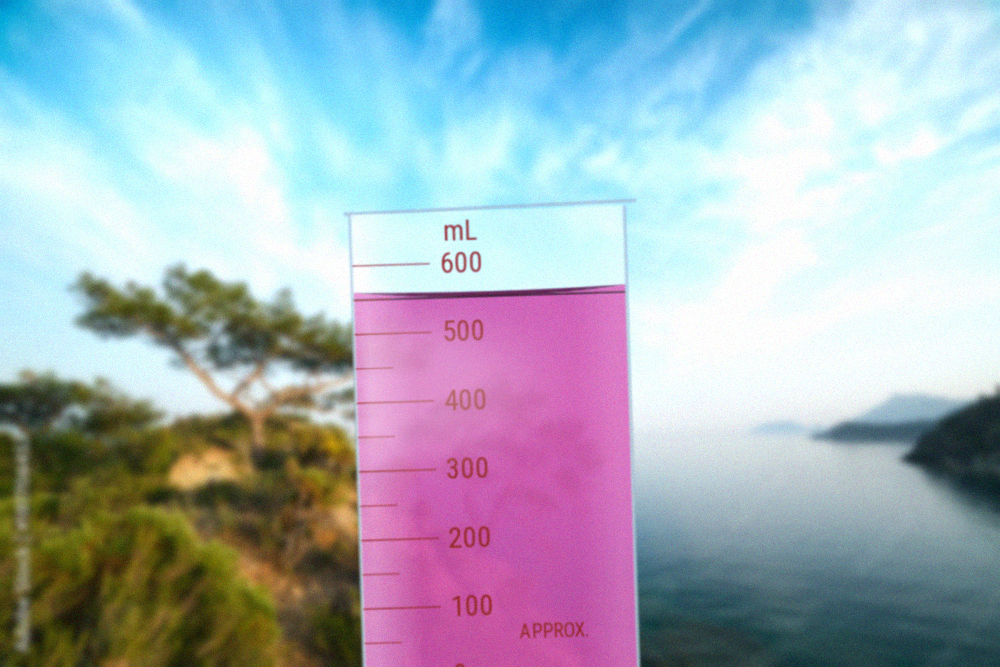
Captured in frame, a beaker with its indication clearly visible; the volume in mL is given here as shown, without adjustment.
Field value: 550 mL
